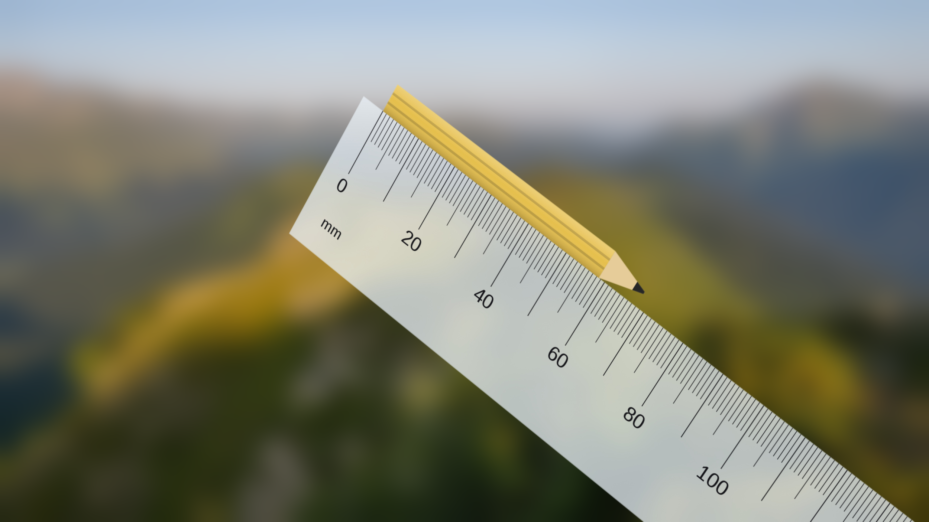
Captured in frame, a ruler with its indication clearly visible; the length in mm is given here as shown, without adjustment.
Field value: 68 mm
